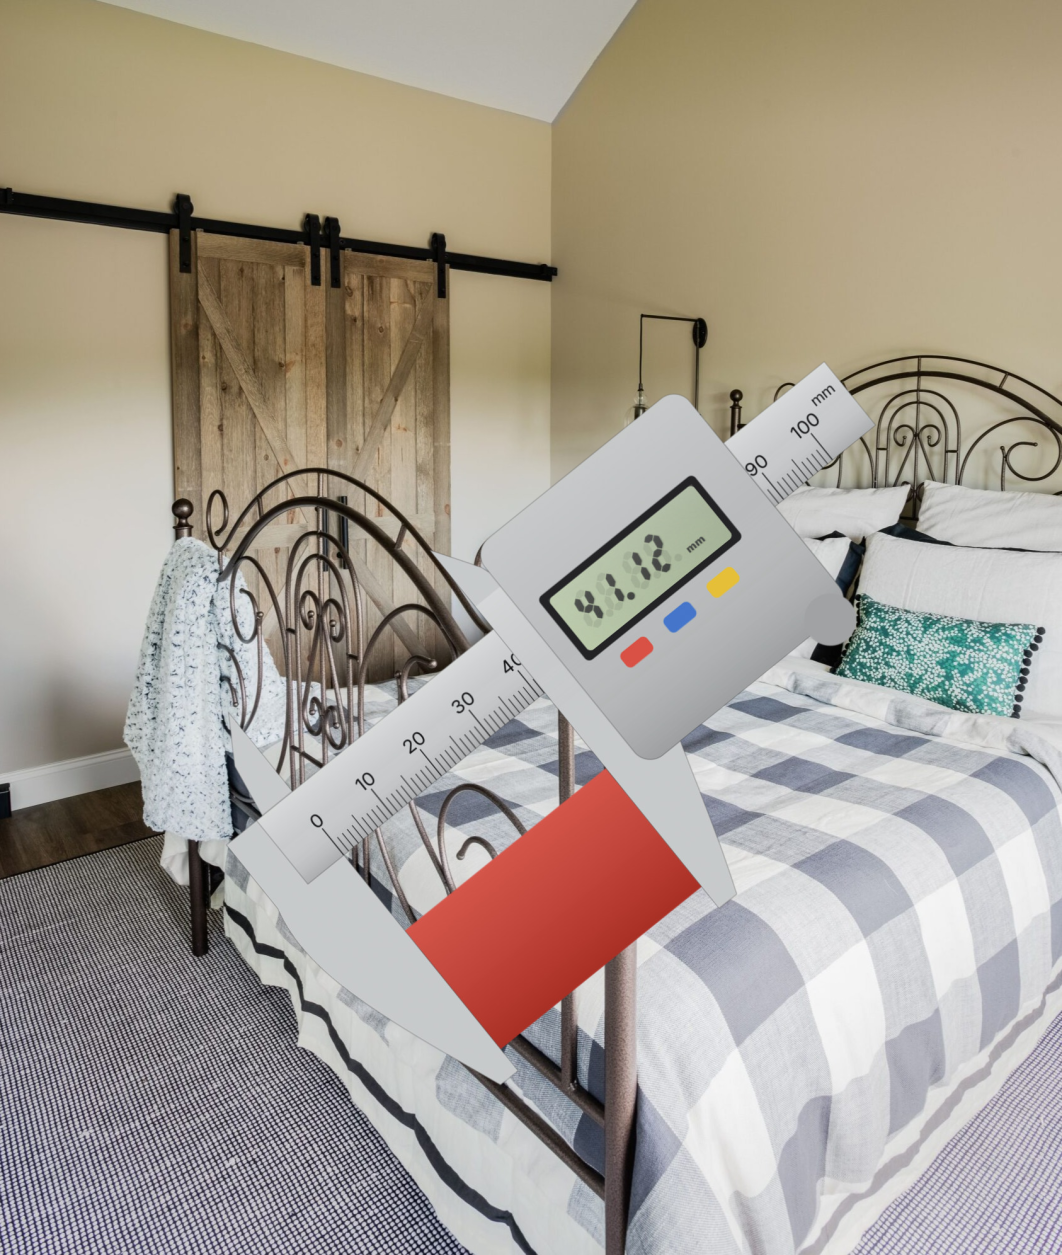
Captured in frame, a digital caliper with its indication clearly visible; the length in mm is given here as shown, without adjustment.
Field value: 41.12 mm
